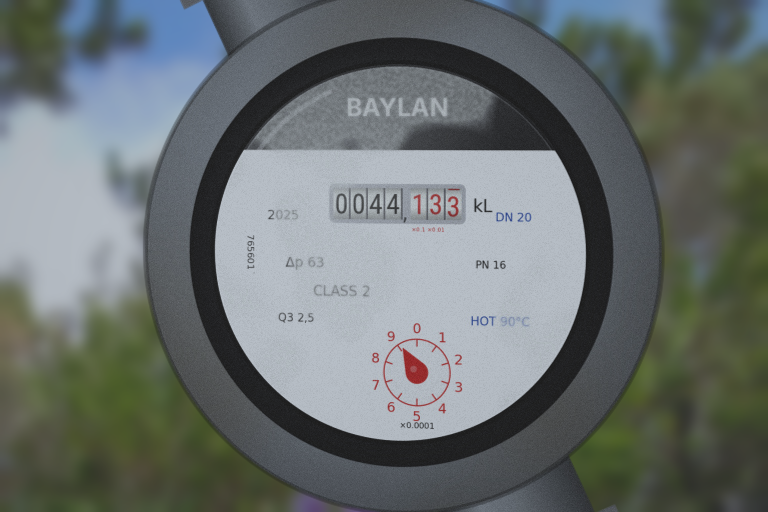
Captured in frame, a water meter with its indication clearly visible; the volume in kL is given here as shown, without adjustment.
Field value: 44.1329 kL
